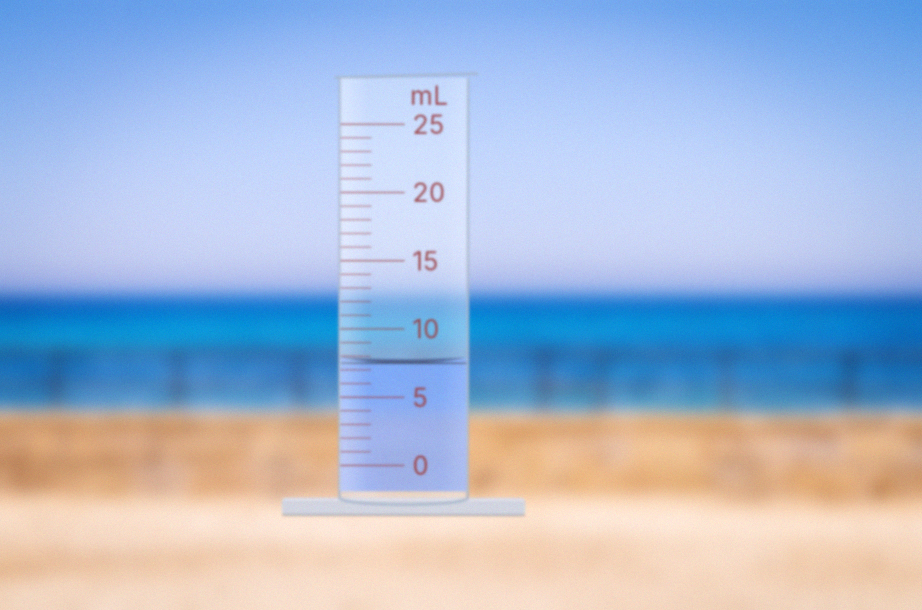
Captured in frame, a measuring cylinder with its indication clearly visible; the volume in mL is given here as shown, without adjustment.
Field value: 7.5 mL
